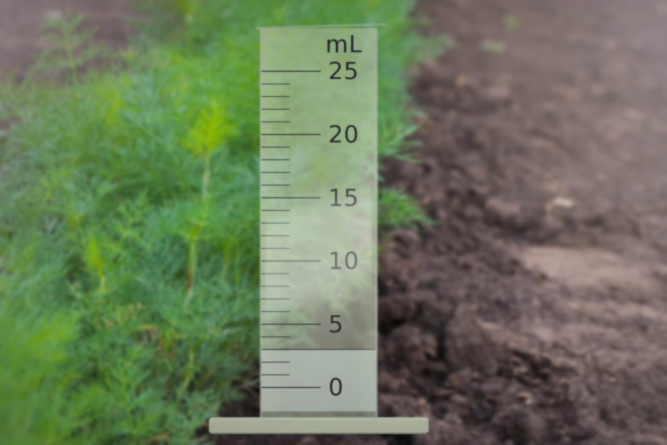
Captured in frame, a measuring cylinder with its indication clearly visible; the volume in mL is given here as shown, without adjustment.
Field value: 3 mL
